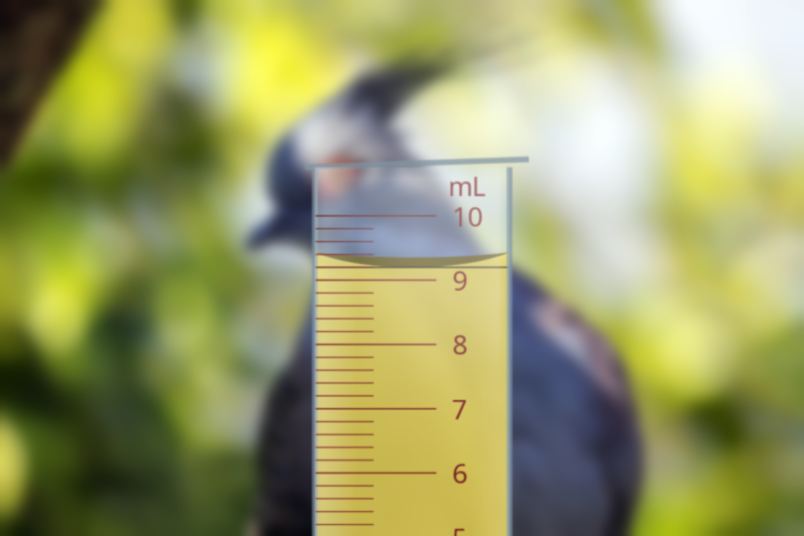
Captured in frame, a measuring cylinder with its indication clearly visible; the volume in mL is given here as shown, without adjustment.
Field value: 9.2 mL
